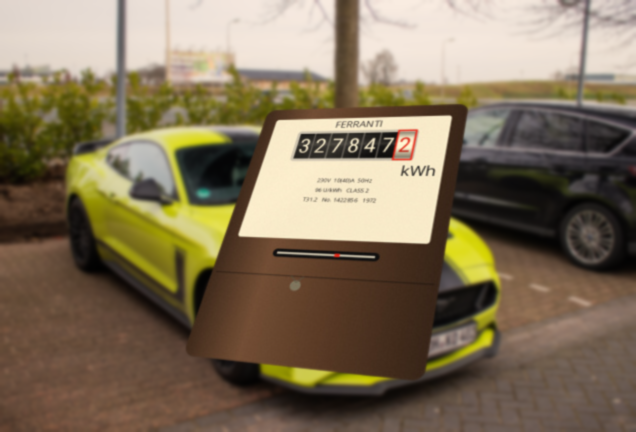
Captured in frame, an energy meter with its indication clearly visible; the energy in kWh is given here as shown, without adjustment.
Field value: 327847.2 kWh
